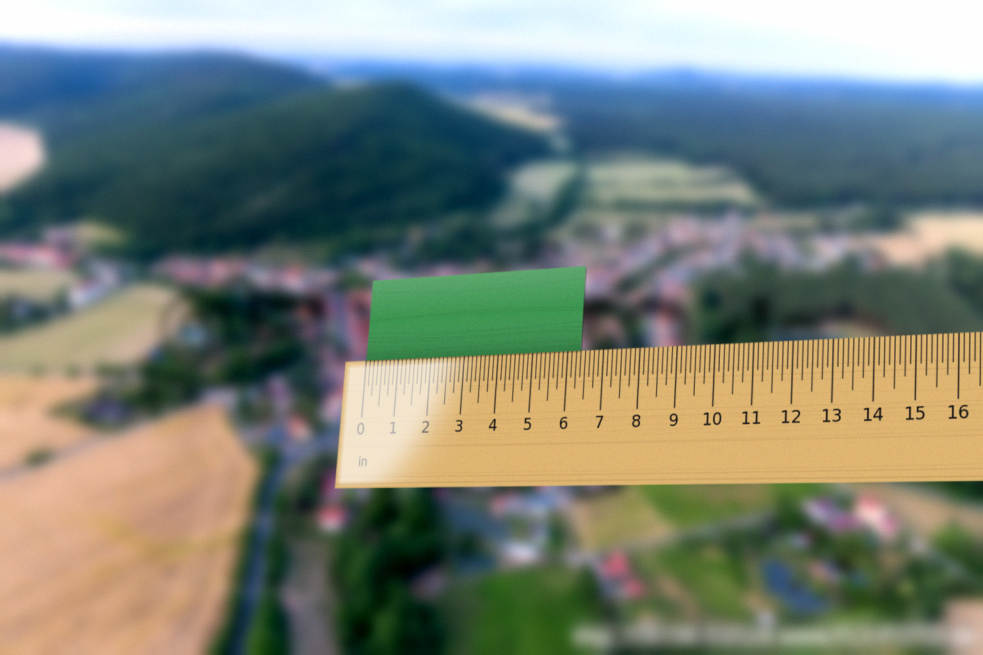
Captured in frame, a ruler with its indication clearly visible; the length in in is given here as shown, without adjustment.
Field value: 6.375 in
